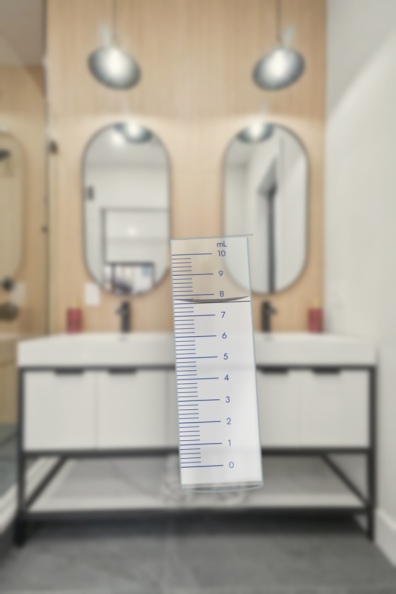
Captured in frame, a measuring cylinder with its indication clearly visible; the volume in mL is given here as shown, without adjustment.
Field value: 7.6 mL
